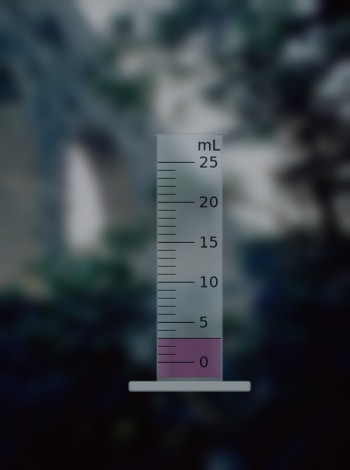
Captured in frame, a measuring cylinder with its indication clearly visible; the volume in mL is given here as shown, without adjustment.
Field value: 3 mL
